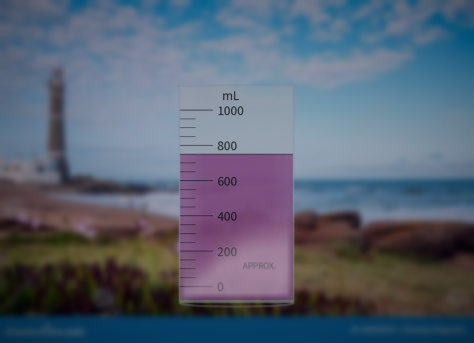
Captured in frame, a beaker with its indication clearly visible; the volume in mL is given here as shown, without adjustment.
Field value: 750 mL
